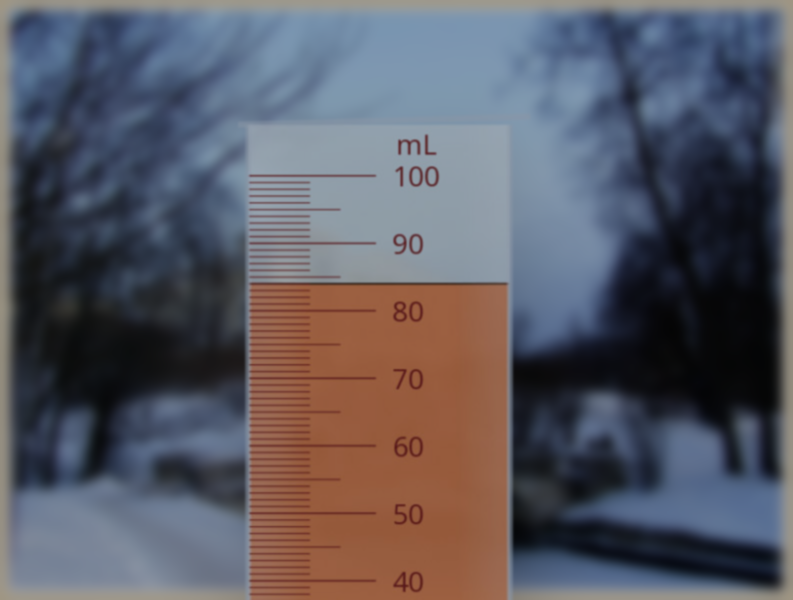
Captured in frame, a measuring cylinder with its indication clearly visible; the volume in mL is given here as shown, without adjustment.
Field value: 84 mL
